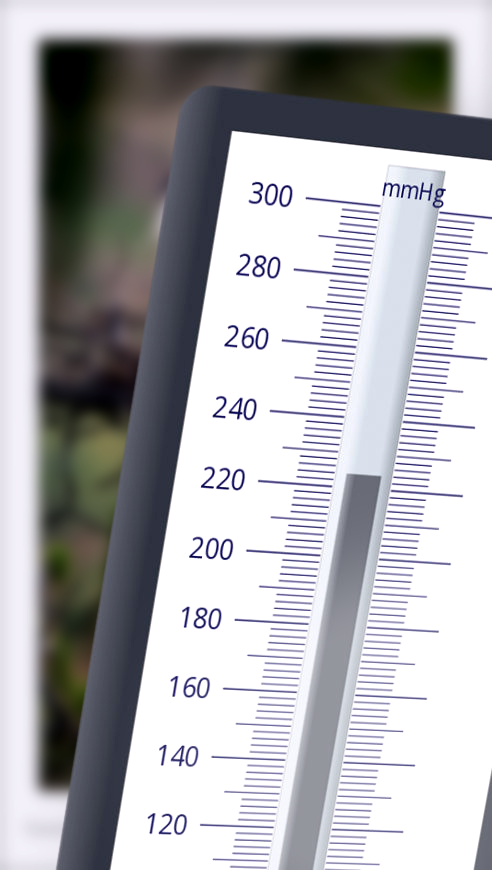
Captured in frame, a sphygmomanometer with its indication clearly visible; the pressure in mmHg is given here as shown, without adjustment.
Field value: 224 mmHg
